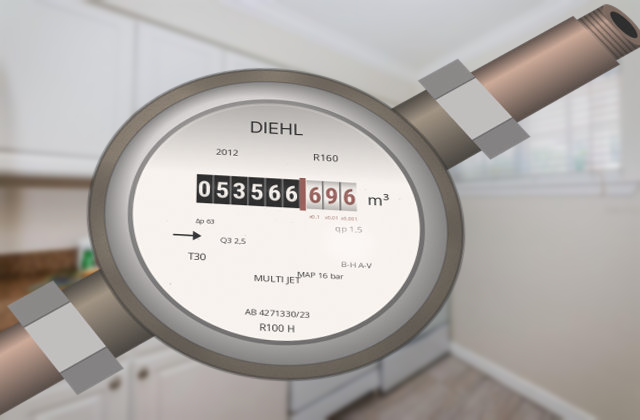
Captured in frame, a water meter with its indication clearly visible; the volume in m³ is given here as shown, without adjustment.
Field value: 53566.696 m³
